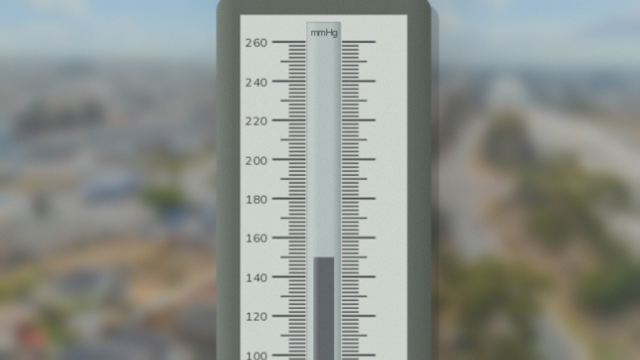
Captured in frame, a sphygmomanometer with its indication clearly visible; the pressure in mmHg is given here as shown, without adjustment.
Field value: 150 mmHg
